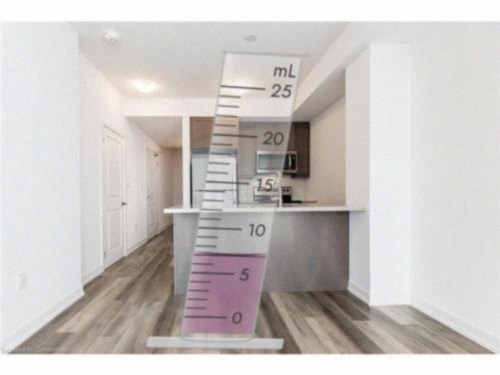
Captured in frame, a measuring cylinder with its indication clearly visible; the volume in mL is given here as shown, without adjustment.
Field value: 7 mL
